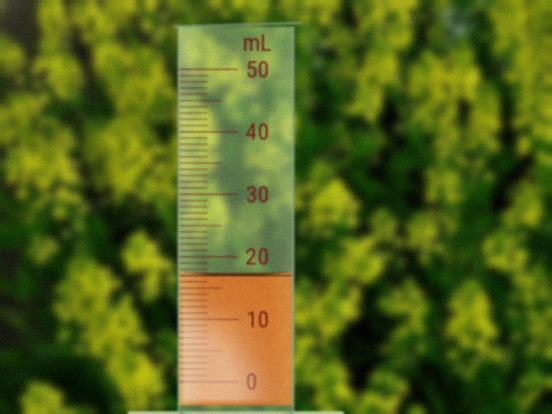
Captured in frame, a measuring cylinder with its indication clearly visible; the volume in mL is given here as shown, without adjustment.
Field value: 17 mL
